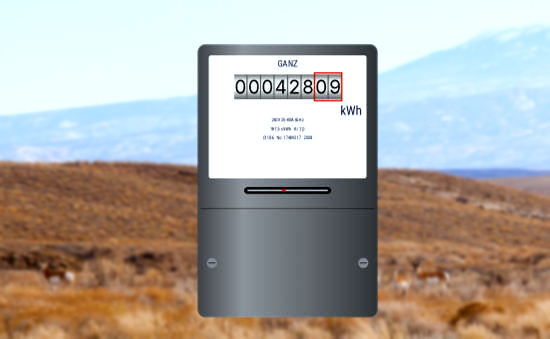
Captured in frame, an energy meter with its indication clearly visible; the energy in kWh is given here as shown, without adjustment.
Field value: 428.09 kWh
